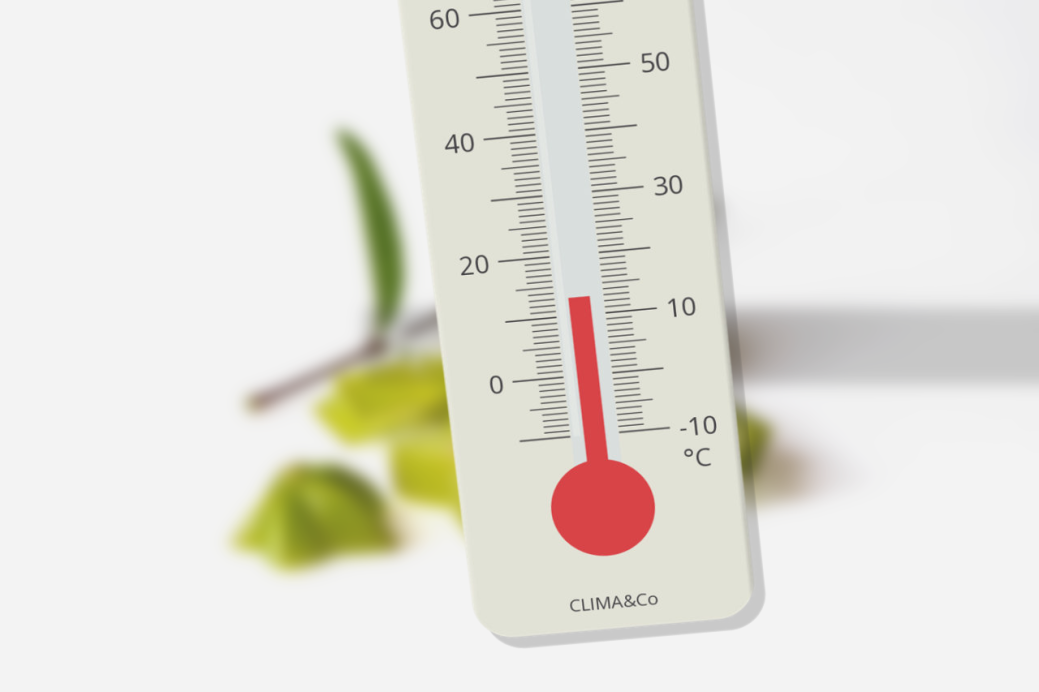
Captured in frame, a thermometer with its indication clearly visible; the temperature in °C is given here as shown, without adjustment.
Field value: 13 °C
